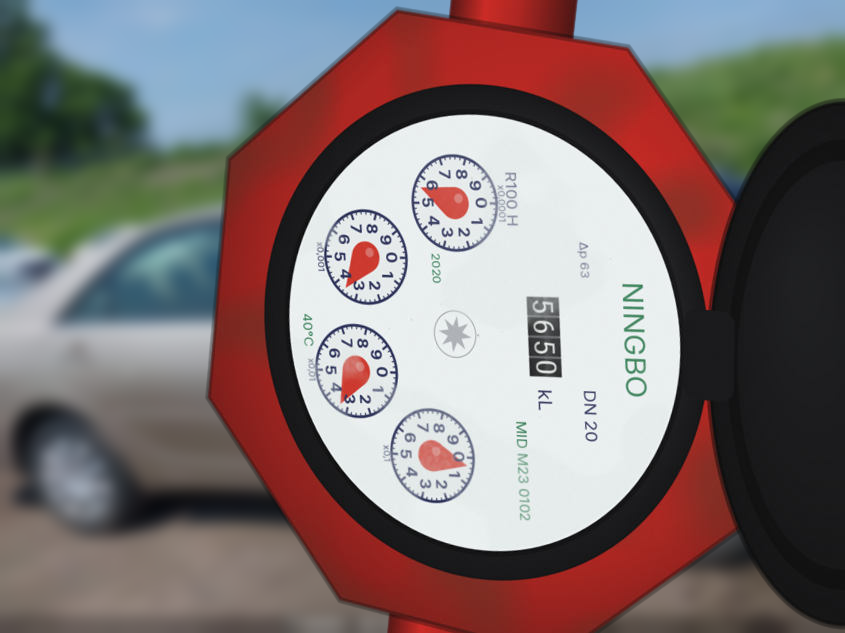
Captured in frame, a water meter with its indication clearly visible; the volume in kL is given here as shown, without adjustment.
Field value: 5650.0335 kL
